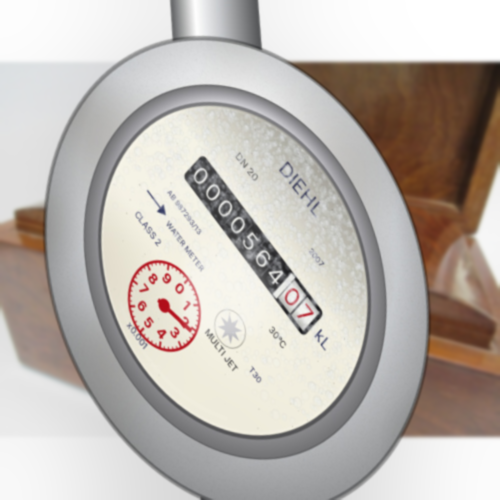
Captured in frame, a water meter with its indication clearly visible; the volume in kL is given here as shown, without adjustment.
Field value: 564.072 kL
